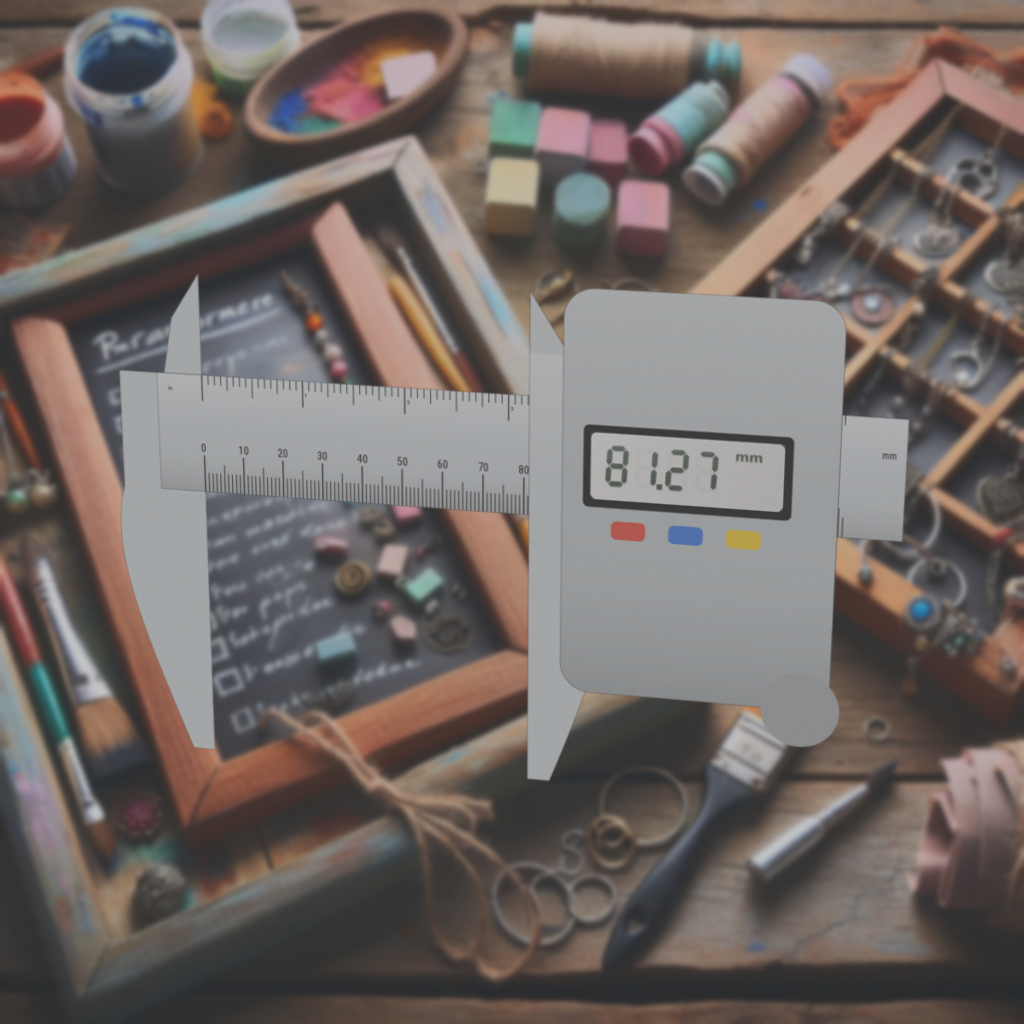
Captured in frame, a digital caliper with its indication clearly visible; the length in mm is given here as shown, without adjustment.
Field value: 81.27 mm
